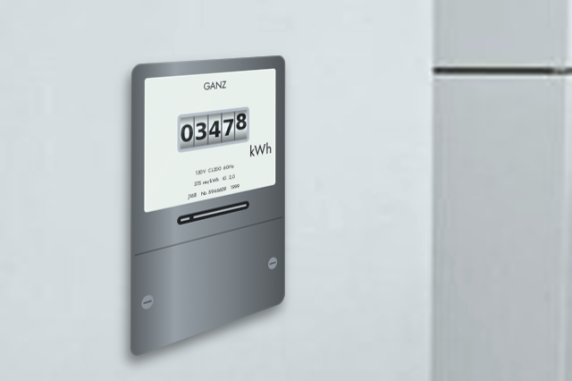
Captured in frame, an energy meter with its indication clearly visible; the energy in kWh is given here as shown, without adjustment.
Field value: 3478 kWh
